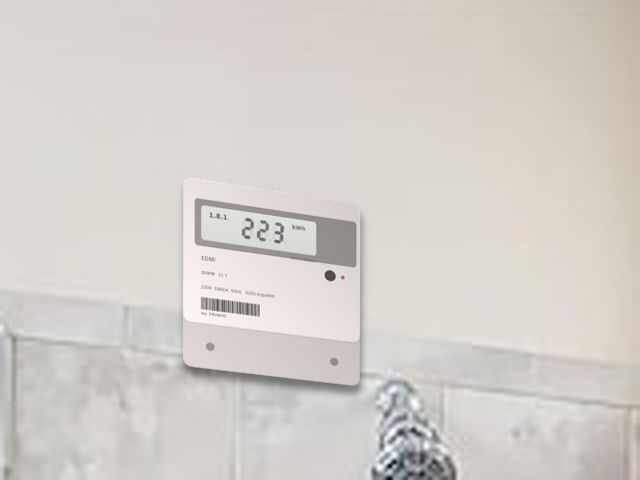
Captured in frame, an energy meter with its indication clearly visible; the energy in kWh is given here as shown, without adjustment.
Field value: 223 kWh
